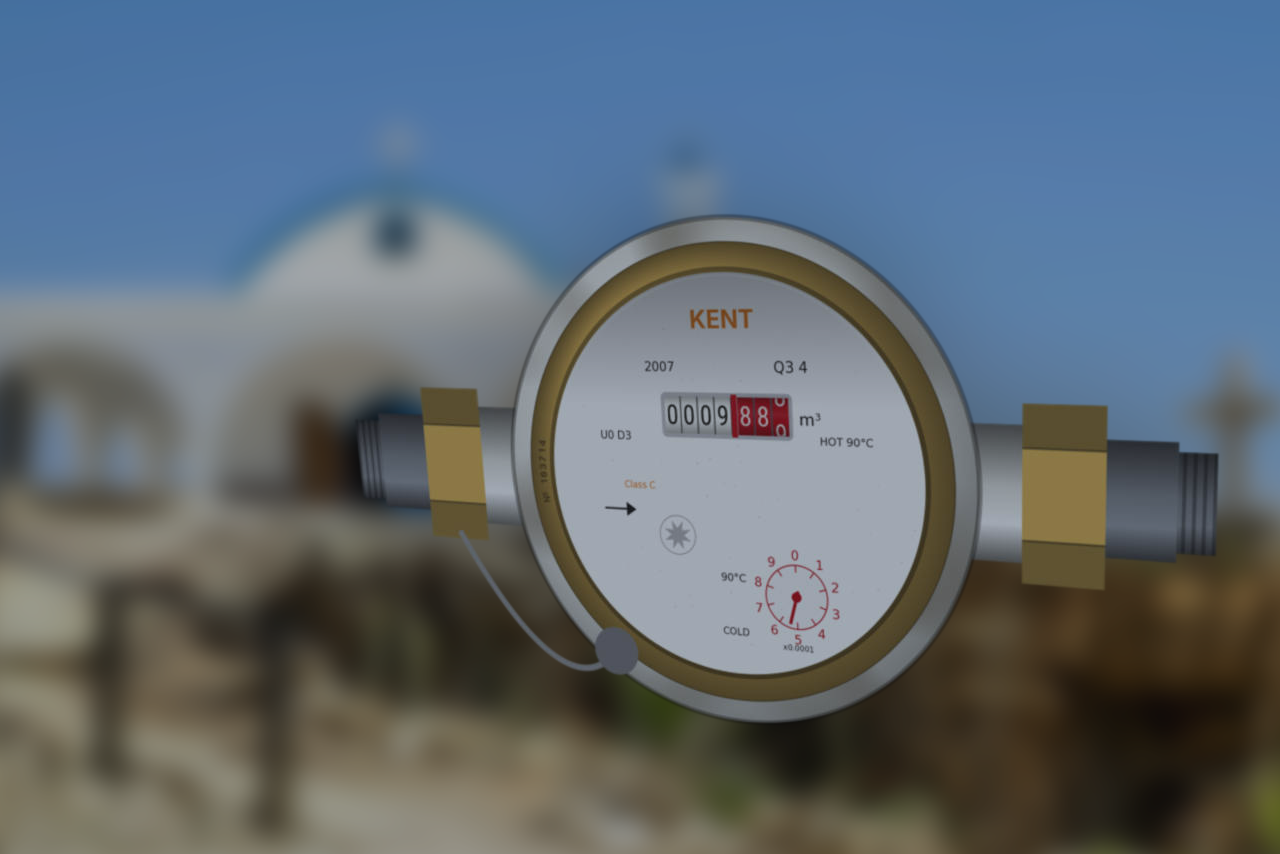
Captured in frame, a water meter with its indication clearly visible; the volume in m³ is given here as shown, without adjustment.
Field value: 9.8885 m³
